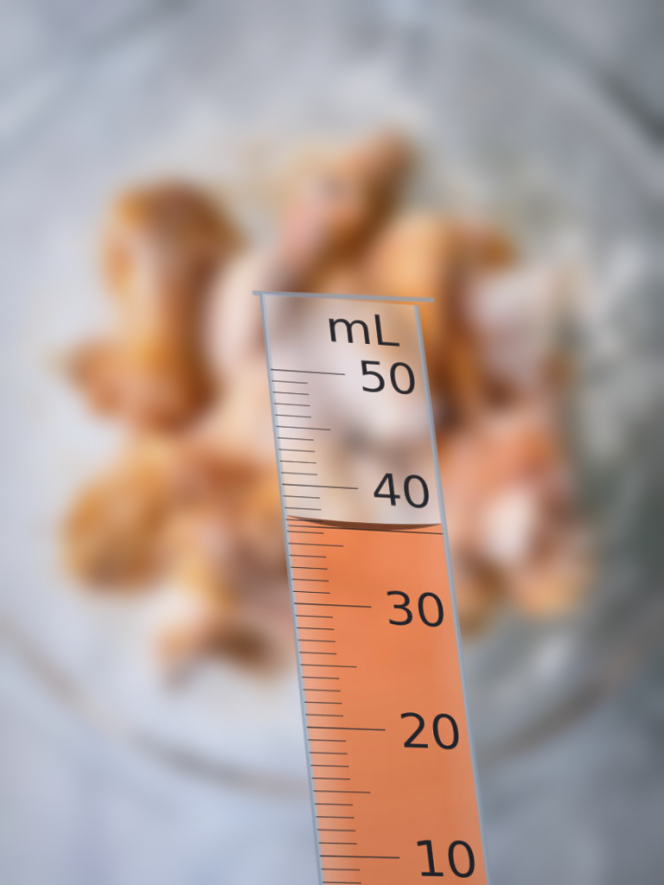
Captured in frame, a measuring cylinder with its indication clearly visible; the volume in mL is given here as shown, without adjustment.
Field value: 36.5 mL
